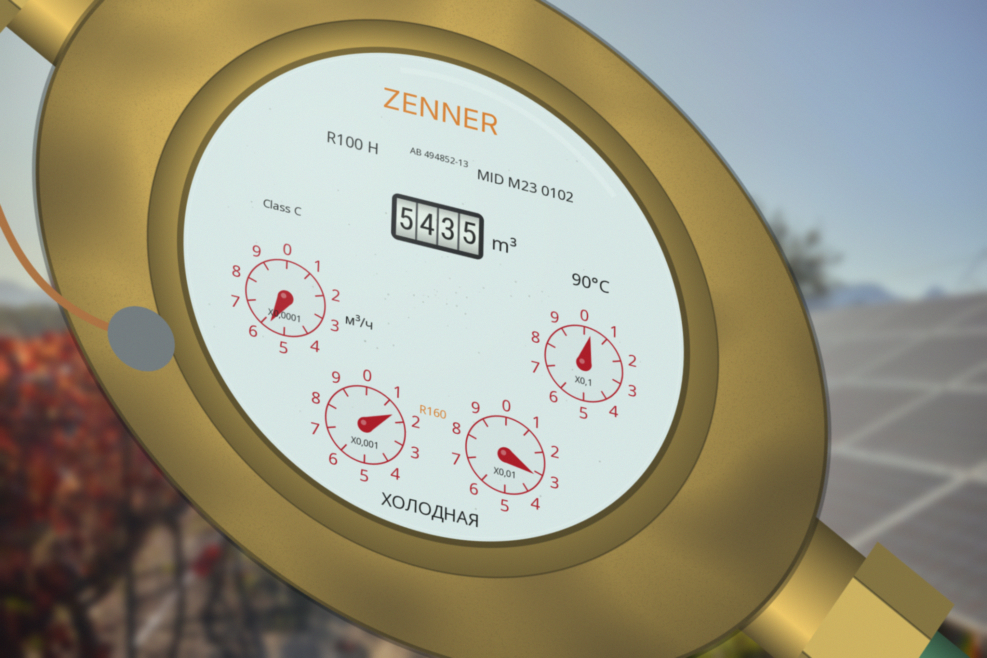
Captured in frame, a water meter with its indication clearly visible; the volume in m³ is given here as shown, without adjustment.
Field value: 5435.0315 m³
